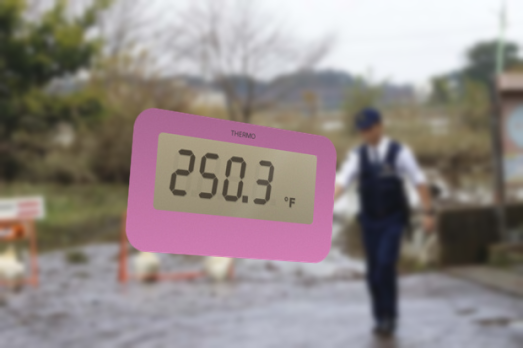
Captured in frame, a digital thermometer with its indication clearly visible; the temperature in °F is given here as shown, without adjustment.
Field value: 250.3 °F
